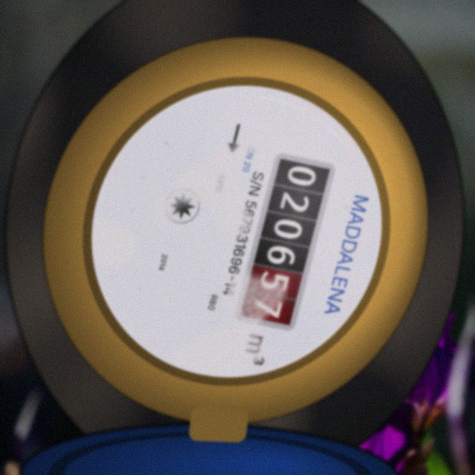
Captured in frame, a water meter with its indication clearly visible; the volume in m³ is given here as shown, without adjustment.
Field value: 206.57 m³
